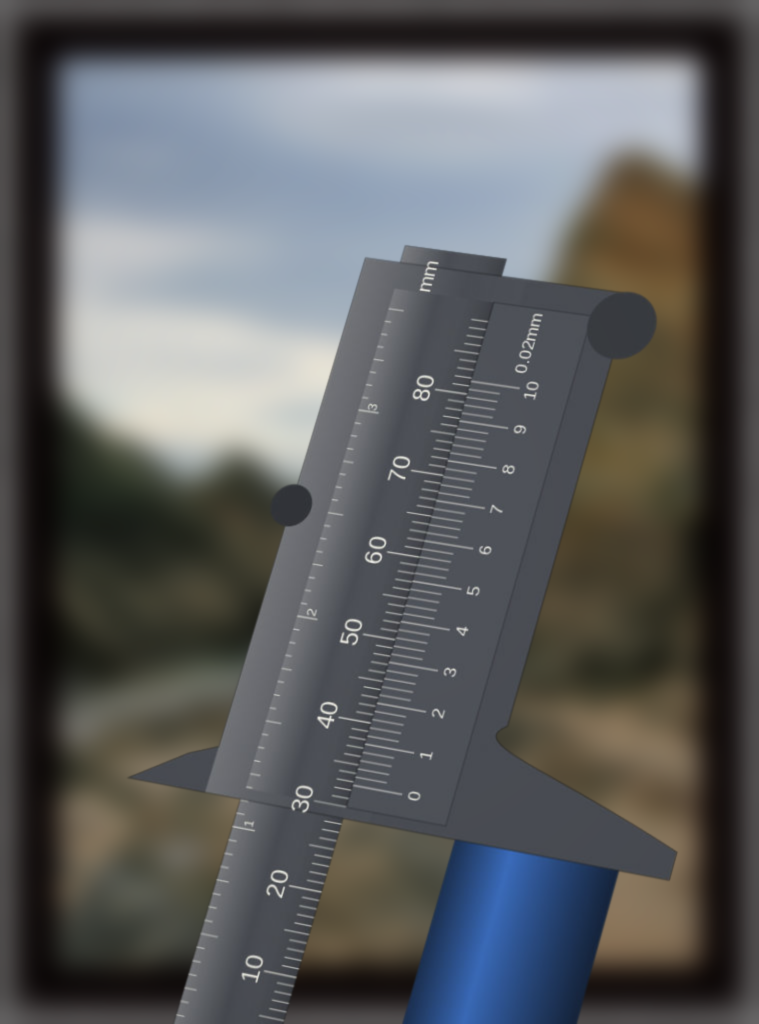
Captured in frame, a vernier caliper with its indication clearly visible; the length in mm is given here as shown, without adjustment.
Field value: 32.6 mm
